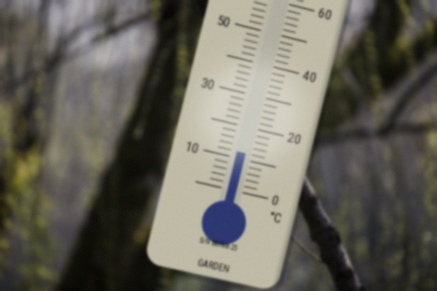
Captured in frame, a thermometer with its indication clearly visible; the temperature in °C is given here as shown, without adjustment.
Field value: 12 °C
